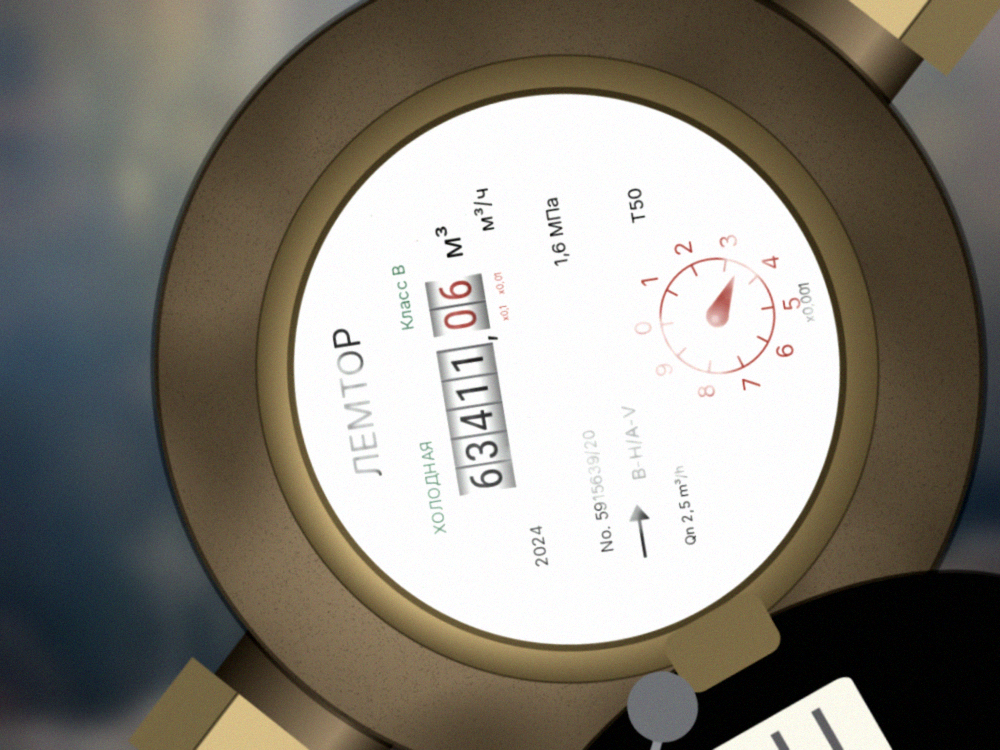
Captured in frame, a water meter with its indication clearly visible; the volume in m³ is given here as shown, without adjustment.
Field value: 63411.063 m³
